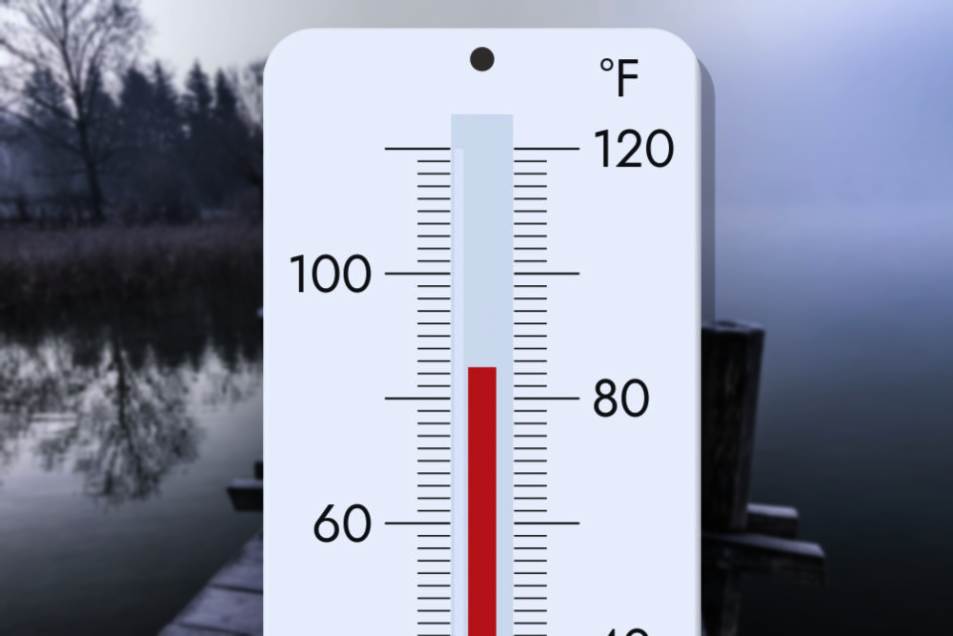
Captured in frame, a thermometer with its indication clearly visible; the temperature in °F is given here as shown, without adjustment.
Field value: 85 °F
